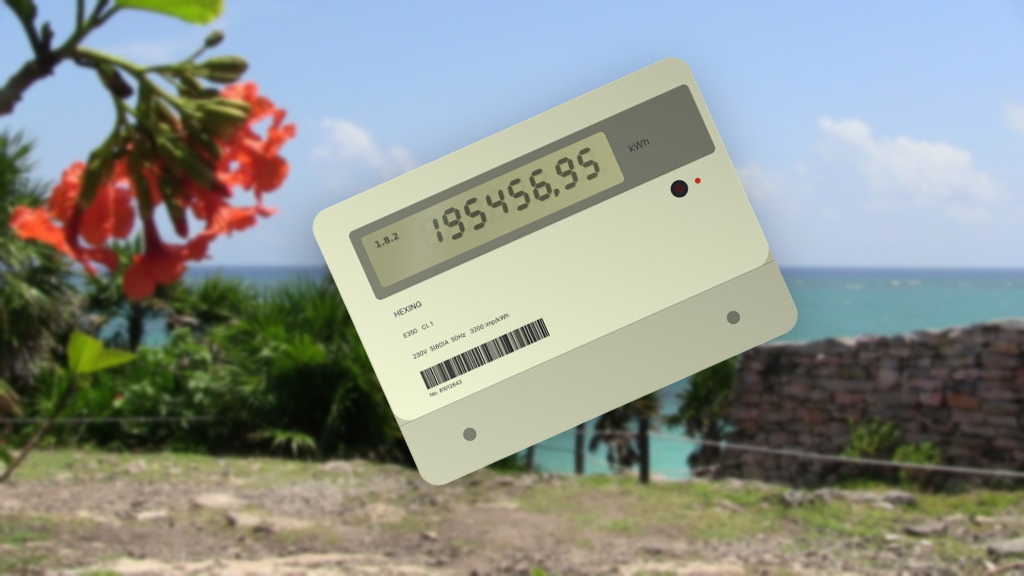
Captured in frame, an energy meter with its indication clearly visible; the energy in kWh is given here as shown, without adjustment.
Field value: 195456.95 kWh
